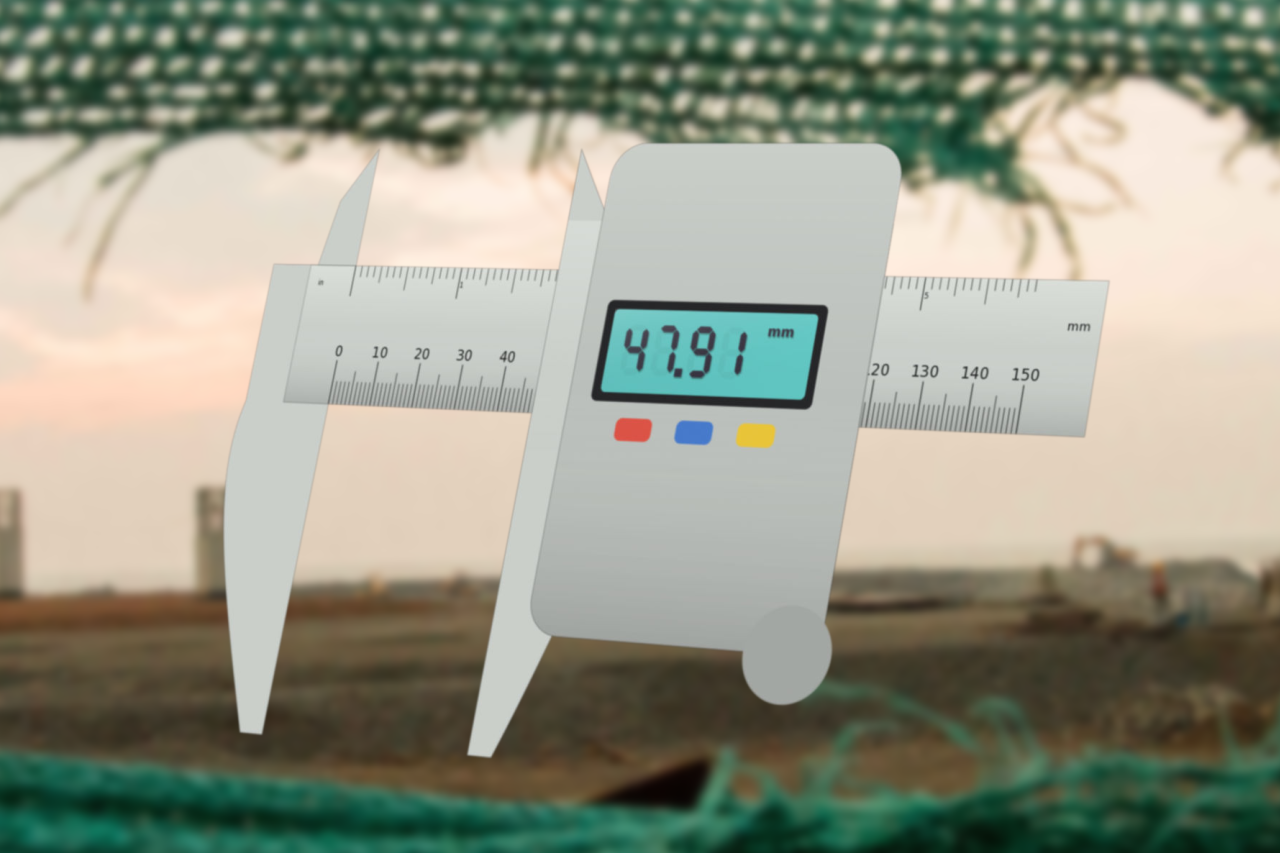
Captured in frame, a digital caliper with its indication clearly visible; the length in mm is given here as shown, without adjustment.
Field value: 47.91 mm
